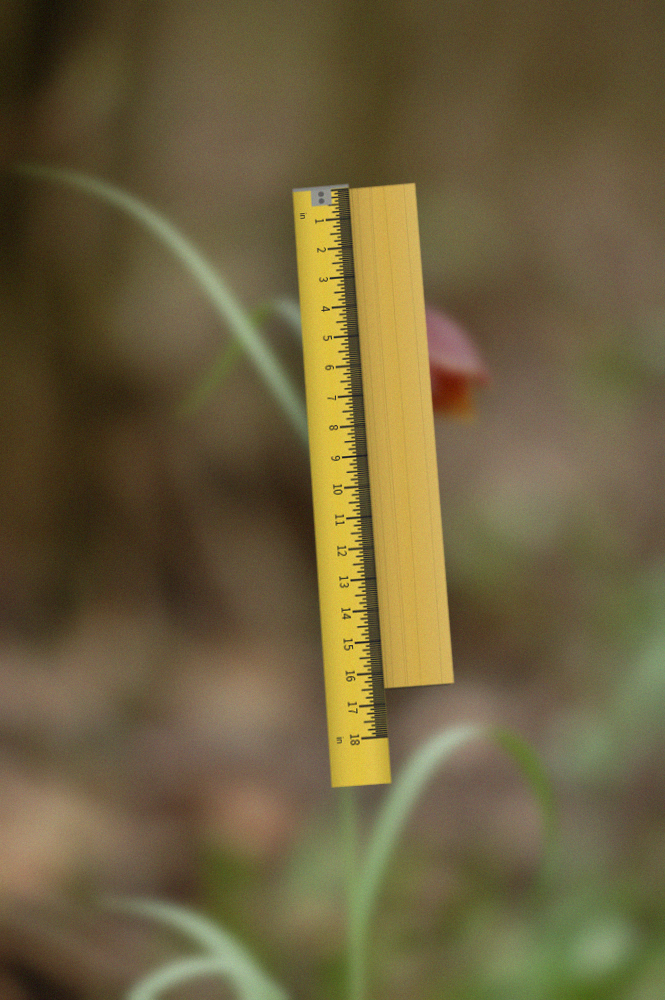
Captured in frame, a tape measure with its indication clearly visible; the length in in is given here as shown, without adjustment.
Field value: 16.5 in
